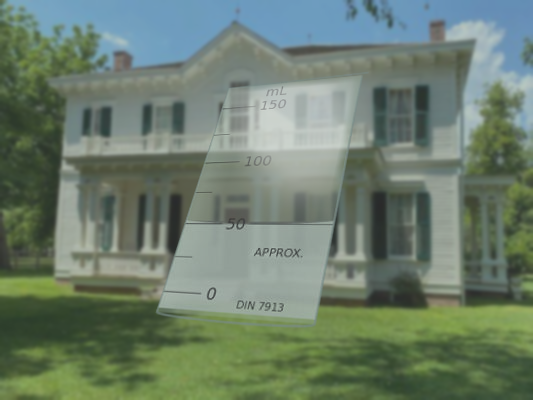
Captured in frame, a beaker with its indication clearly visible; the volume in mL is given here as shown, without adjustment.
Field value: 50 mL
